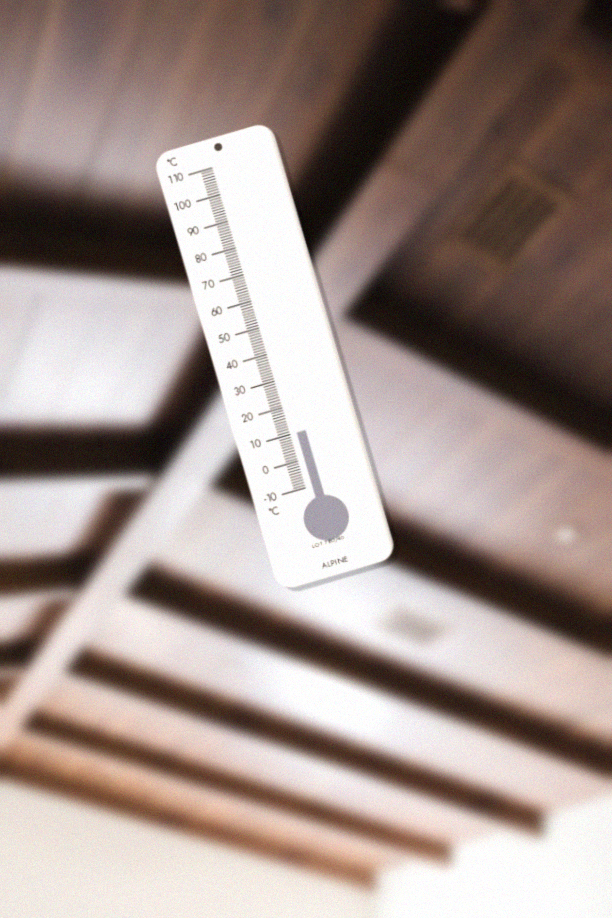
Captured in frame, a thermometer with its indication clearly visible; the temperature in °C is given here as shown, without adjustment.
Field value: 10 °C
